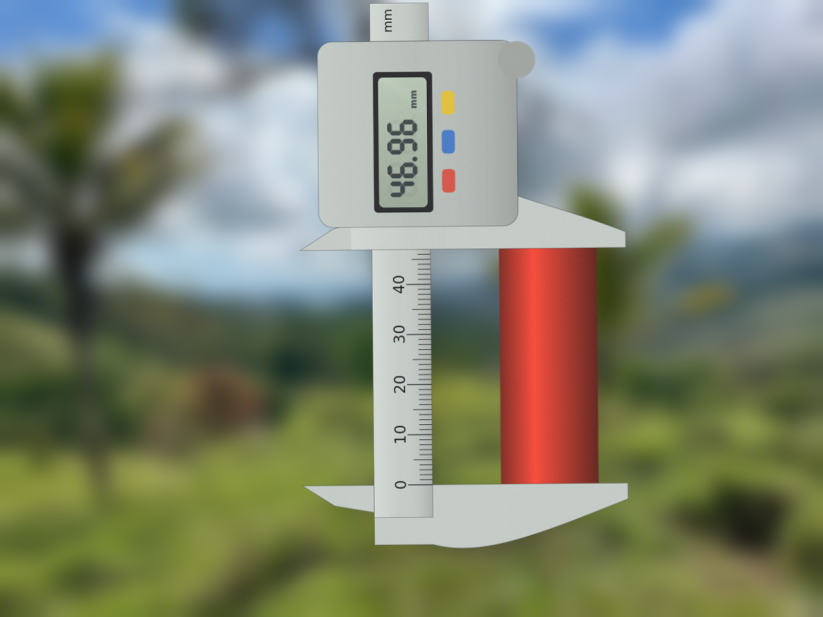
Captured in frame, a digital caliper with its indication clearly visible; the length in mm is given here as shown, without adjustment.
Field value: 46.96 mm
